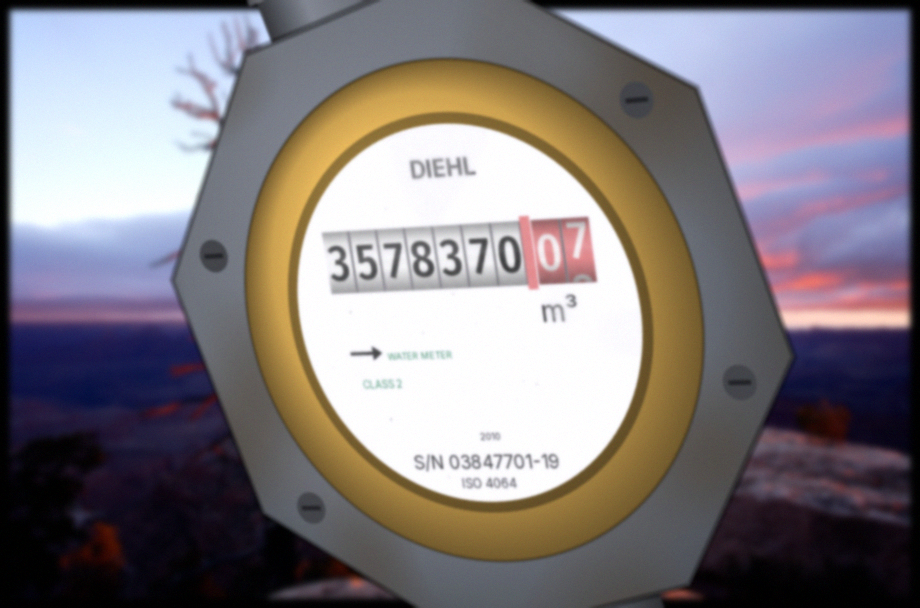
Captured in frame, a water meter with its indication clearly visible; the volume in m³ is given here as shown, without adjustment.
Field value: 3578370.07 m³
